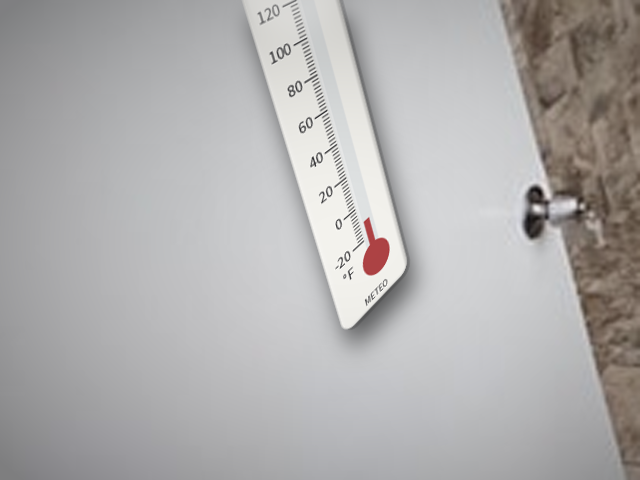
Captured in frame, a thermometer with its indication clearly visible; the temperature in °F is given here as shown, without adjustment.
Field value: -10 °F
